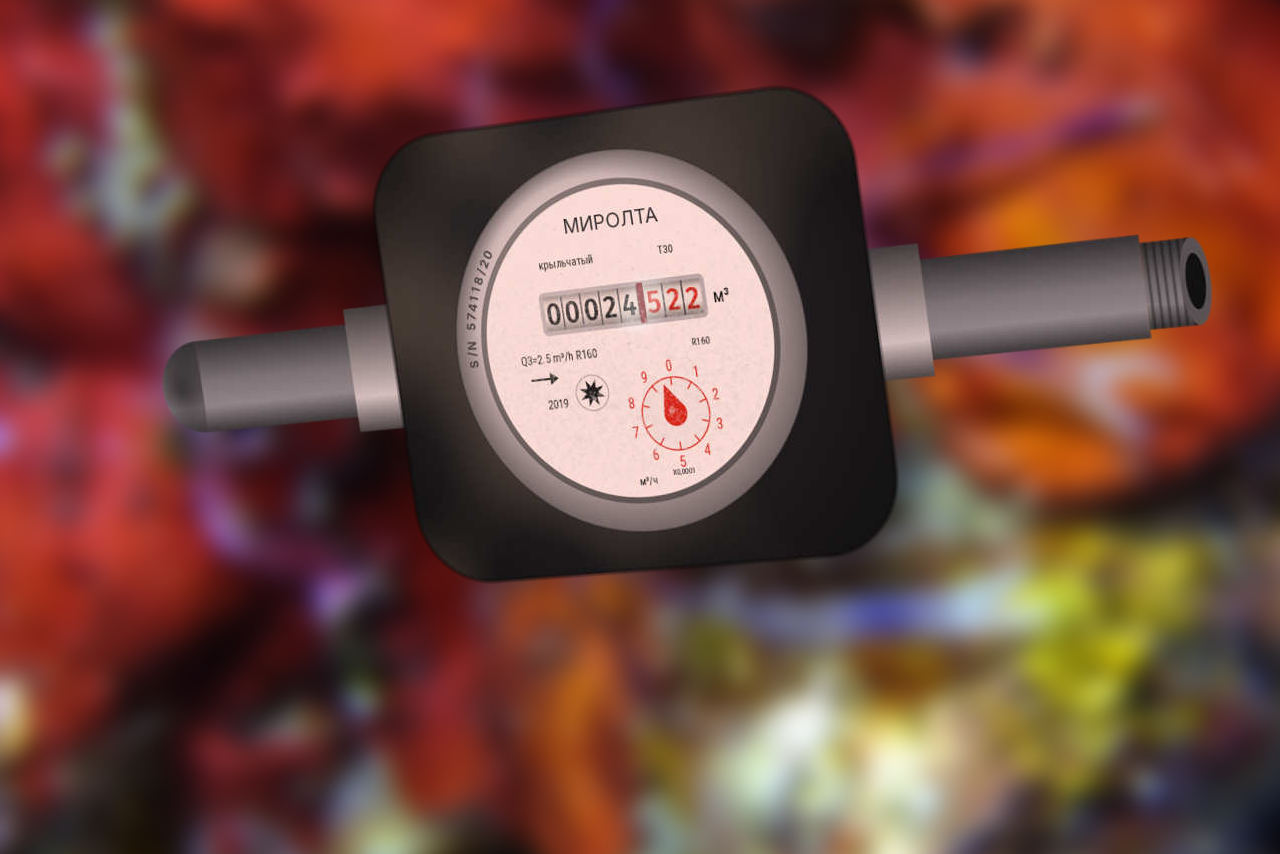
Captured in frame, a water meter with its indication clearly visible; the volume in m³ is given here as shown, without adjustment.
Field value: 24.5219 m³
